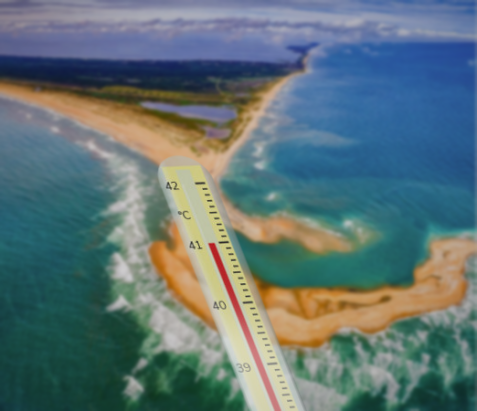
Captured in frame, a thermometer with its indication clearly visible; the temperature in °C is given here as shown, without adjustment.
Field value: 41 °C
